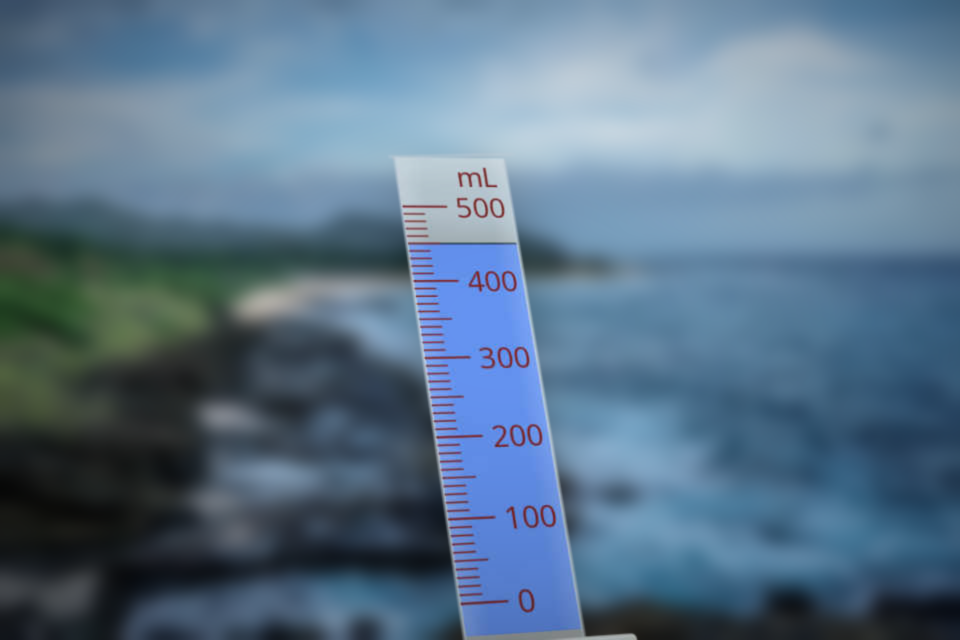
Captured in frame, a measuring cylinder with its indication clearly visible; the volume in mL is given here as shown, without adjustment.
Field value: 450 mL
